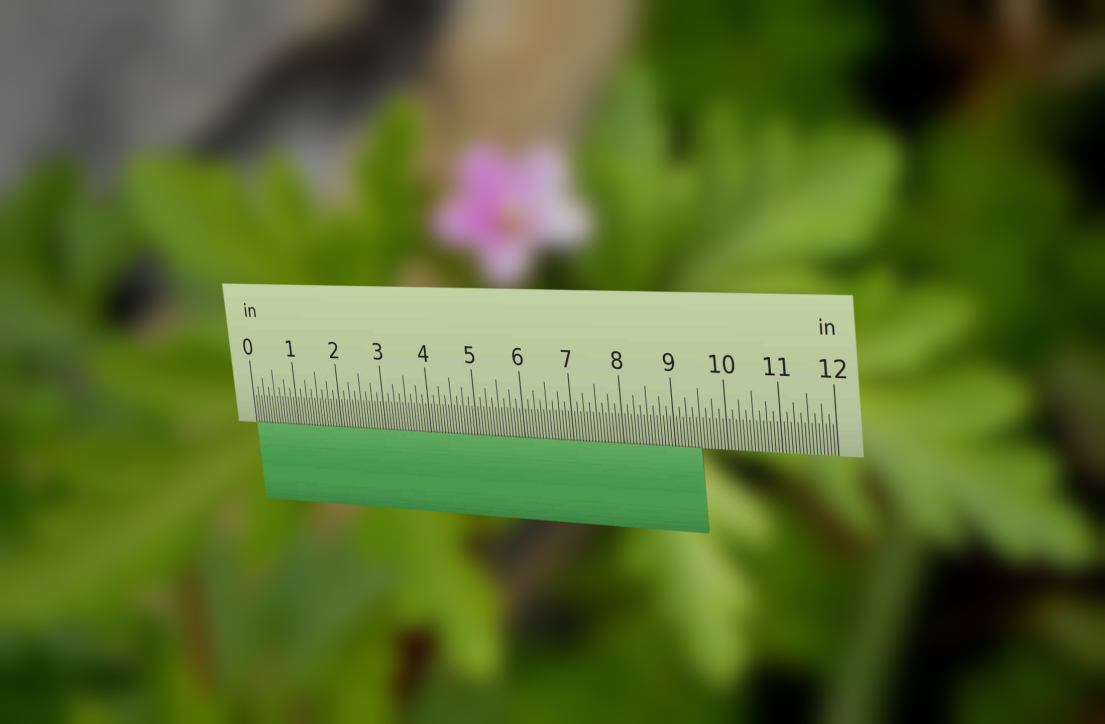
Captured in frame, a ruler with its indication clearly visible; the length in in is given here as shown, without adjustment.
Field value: 9.5 in
